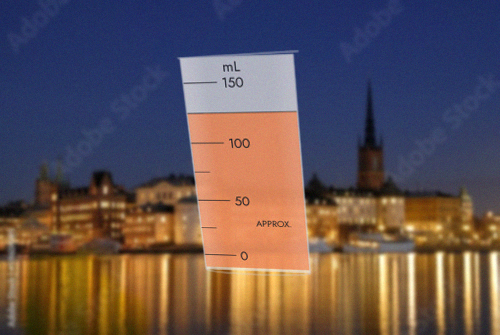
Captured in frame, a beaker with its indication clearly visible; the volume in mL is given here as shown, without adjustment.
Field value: 125 mL
